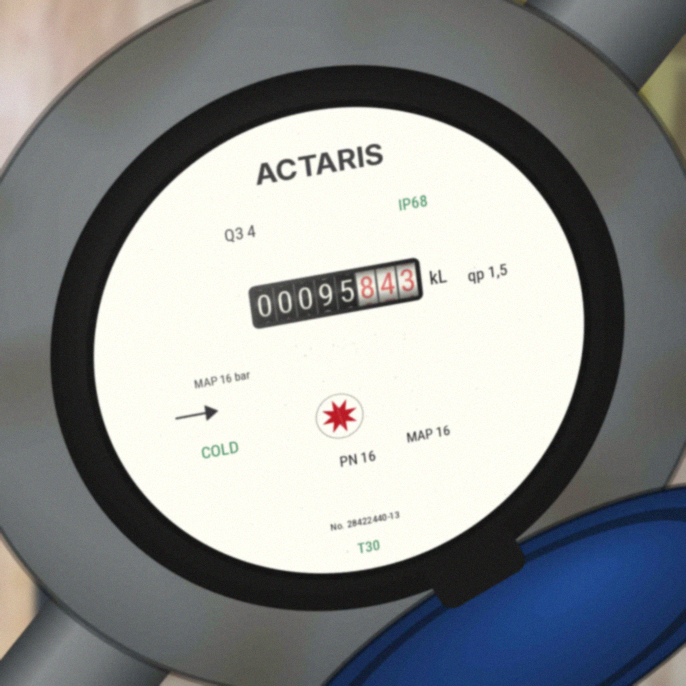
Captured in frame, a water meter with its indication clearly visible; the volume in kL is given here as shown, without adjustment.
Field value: 95.843 kL
